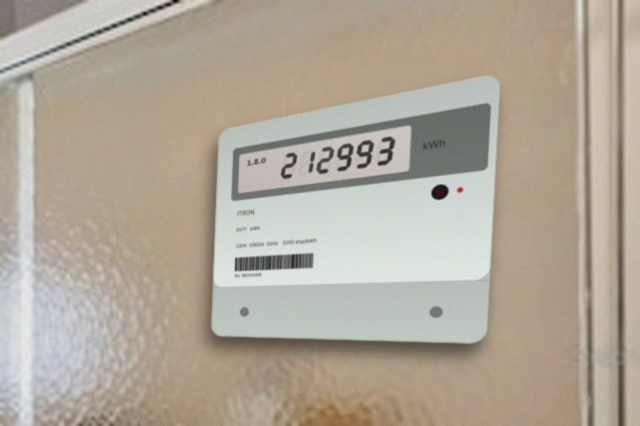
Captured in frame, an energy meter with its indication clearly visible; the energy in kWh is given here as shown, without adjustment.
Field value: 212993 kWh
